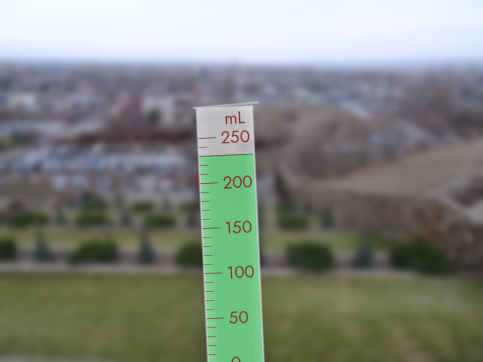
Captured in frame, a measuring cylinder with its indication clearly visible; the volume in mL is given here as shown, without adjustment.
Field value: 230 mL
